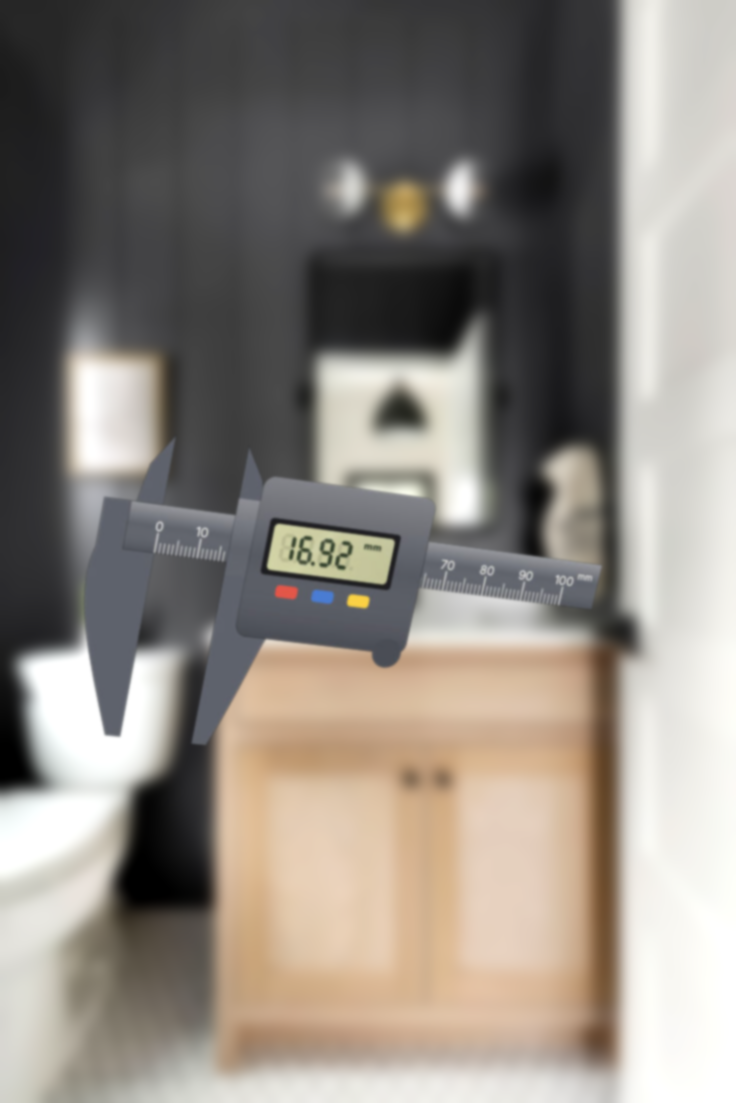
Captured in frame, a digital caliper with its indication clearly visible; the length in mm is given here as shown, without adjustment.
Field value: 16.92 mm
